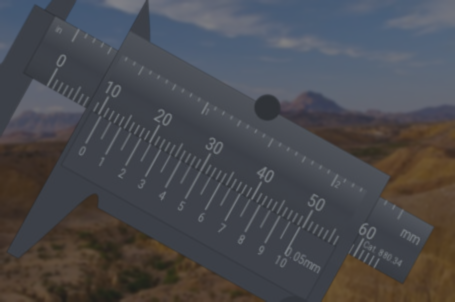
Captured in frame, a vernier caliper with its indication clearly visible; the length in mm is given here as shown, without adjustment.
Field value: 10.5 mm
